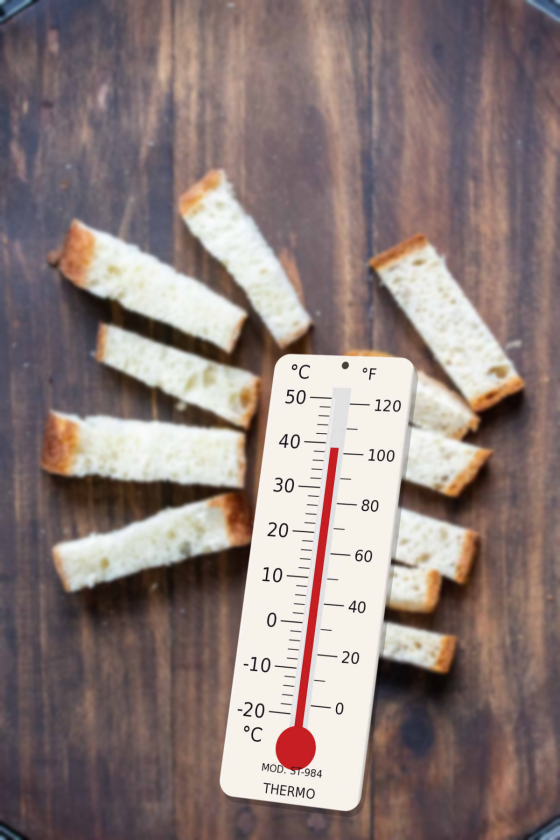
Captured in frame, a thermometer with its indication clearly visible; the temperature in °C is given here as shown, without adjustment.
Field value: 39 °C
